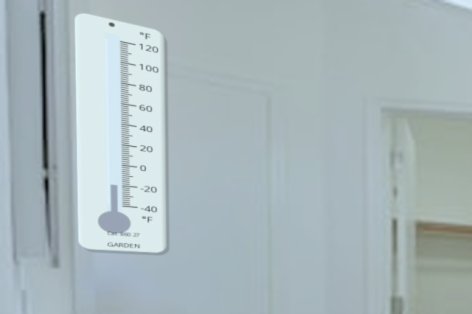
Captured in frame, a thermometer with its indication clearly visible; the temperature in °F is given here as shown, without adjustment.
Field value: -20 °F
